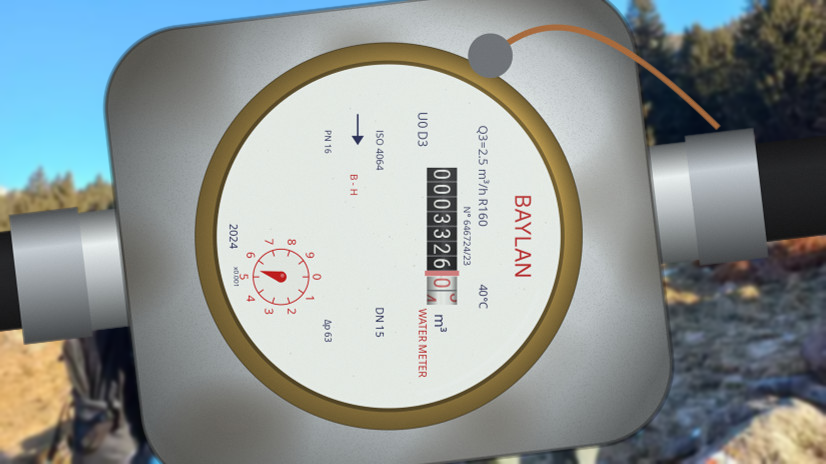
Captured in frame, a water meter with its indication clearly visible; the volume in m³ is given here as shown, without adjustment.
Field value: 3326.035 m³
